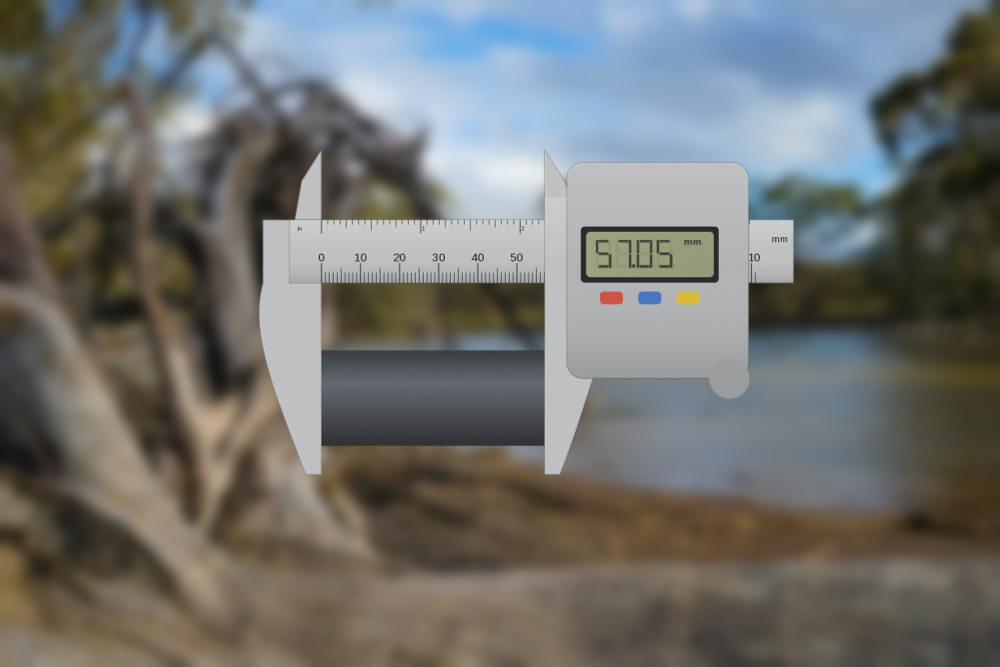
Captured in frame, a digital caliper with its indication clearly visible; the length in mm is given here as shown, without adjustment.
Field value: 57.05 mm
